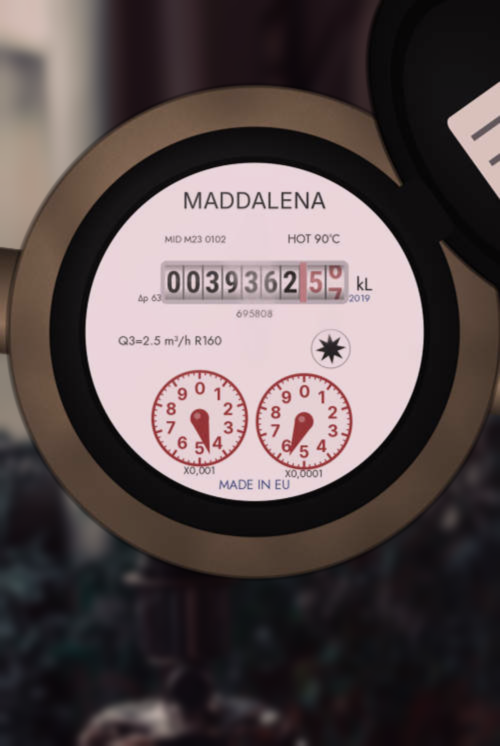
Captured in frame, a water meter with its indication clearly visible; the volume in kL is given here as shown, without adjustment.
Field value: 39362.5645 kL
